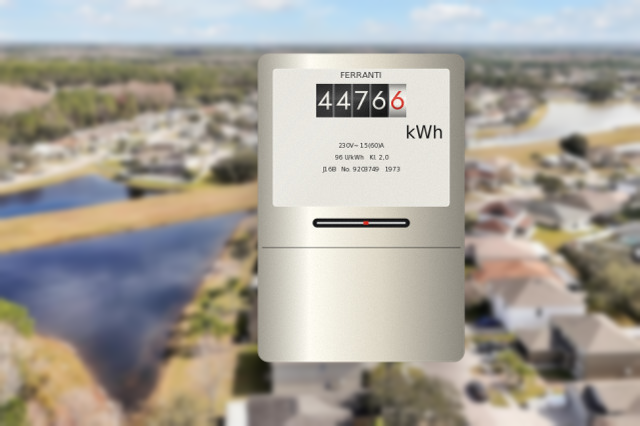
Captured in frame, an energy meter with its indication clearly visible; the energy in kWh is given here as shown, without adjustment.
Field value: 4476.6 kWh
